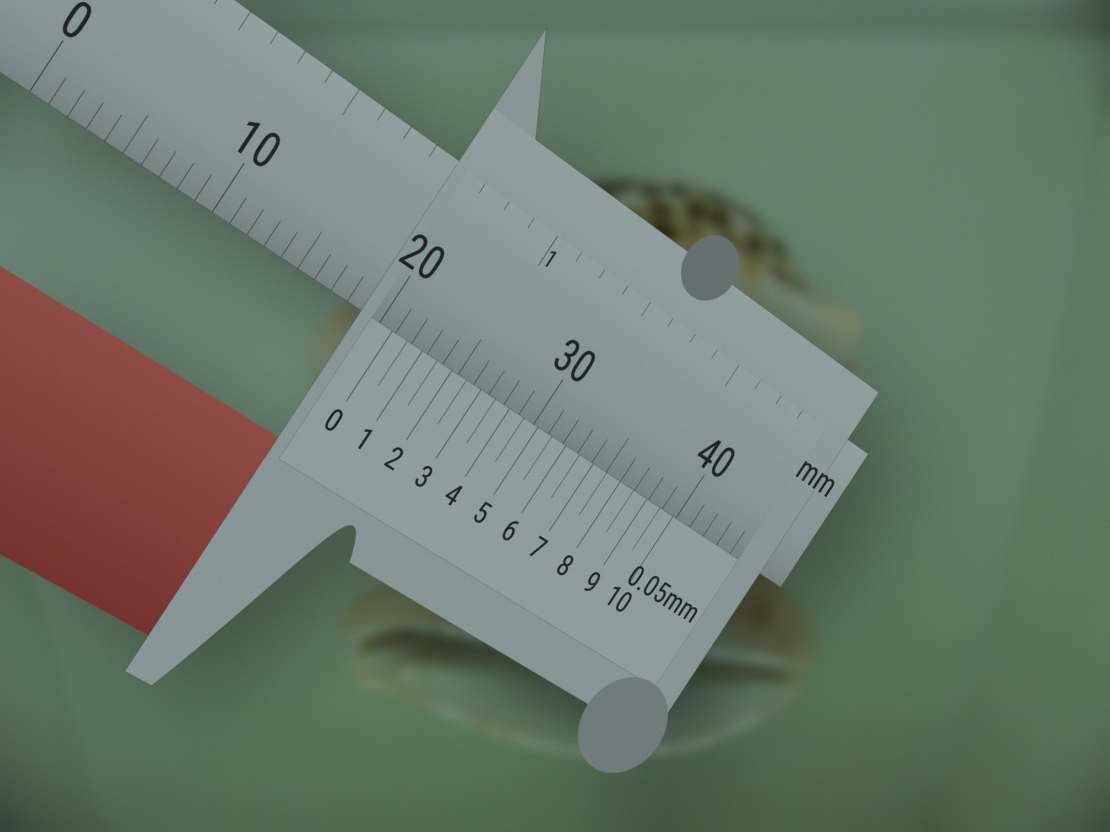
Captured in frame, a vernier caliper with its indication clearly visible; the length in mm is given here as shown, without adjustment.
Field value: 20.8 mm
